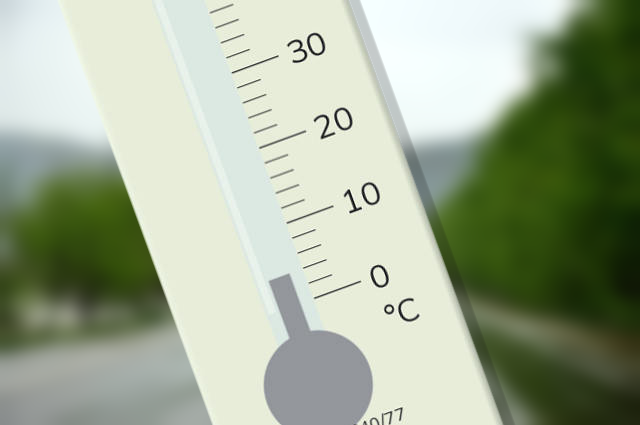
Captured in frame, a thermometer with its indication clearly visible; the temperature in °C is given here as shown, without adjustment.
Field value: 4 °C
